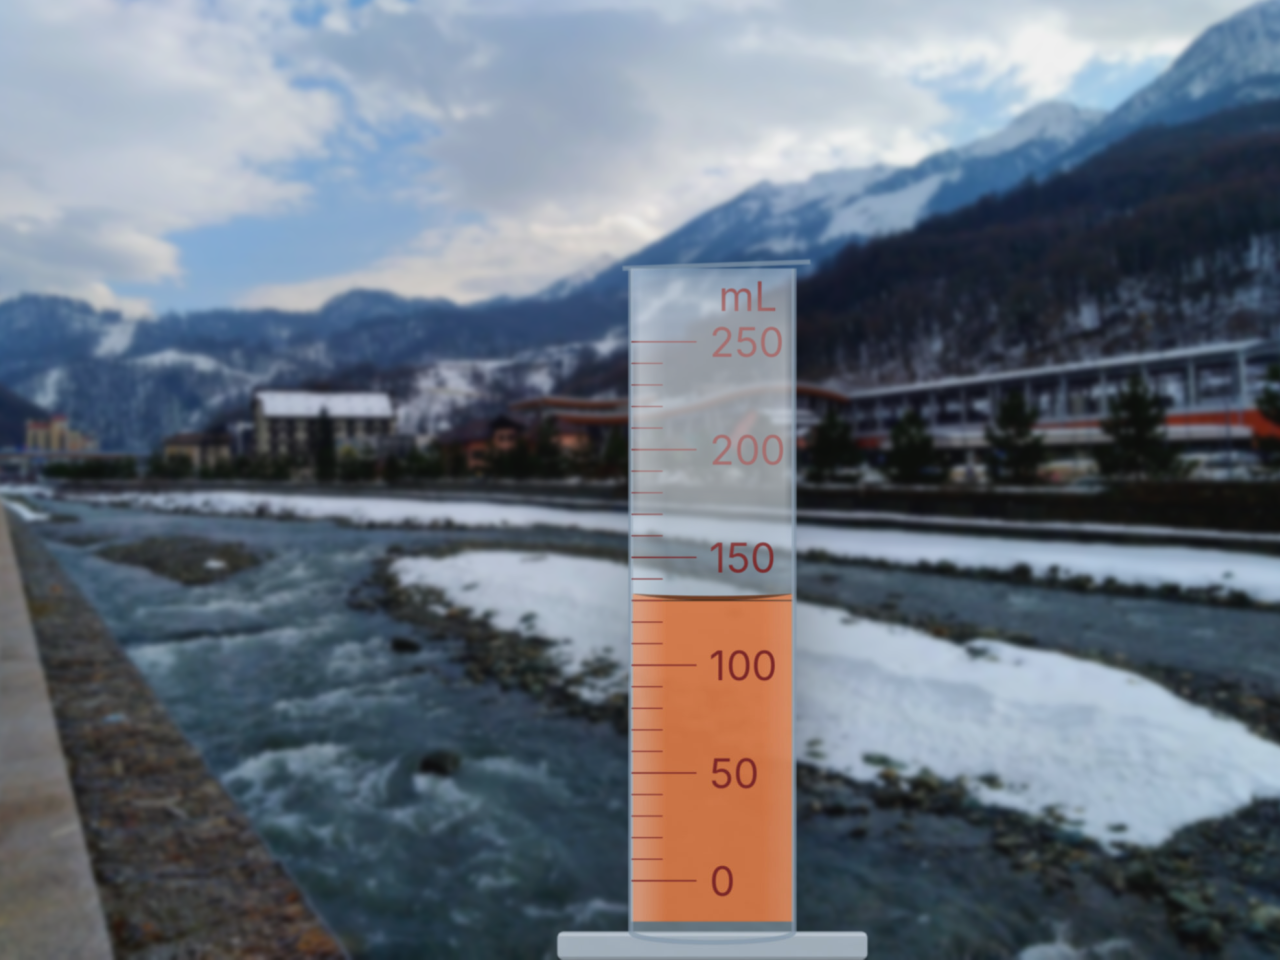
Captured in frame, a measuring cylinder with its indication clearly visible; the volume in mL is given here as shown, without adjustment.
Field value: 130 mL
